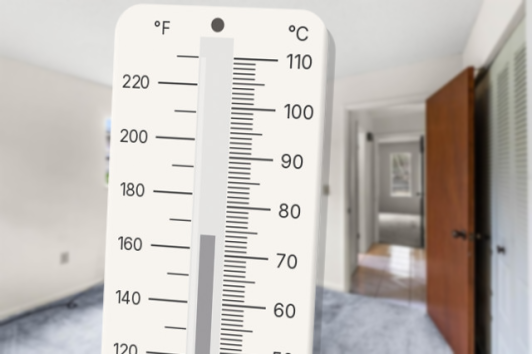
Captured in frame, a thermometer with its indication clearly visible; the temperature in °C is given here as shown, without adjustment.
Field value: 74 °C
